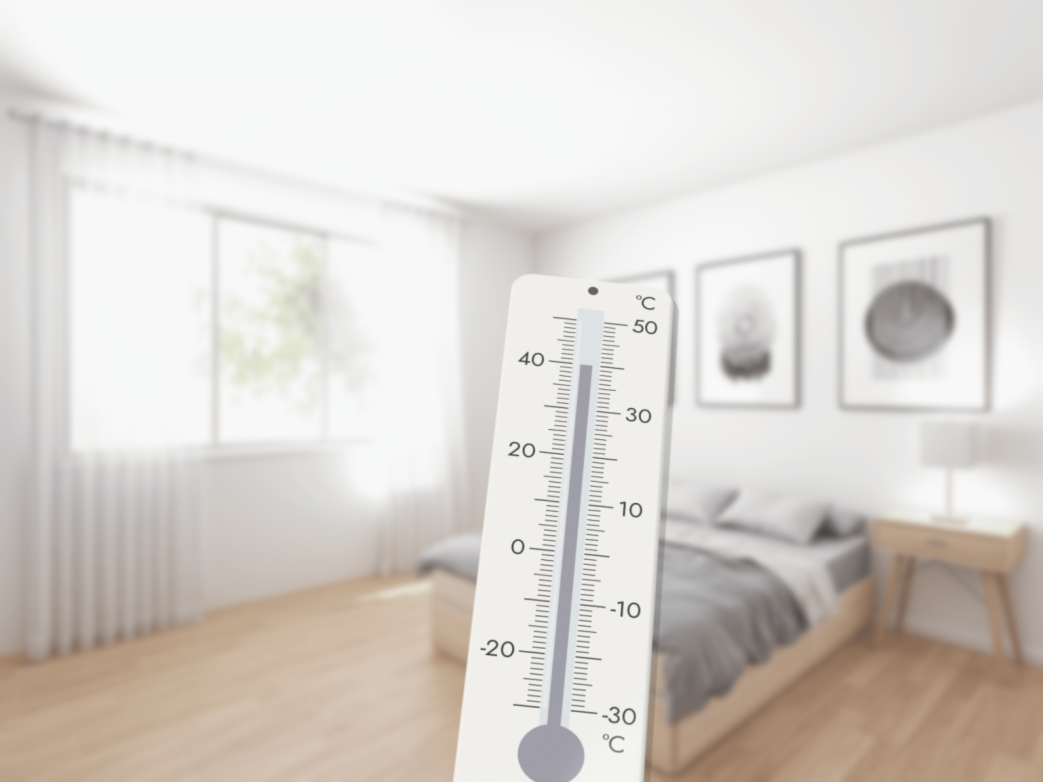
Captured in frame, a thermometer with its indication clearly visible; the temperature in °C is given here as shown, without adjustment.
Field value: 40 °C
